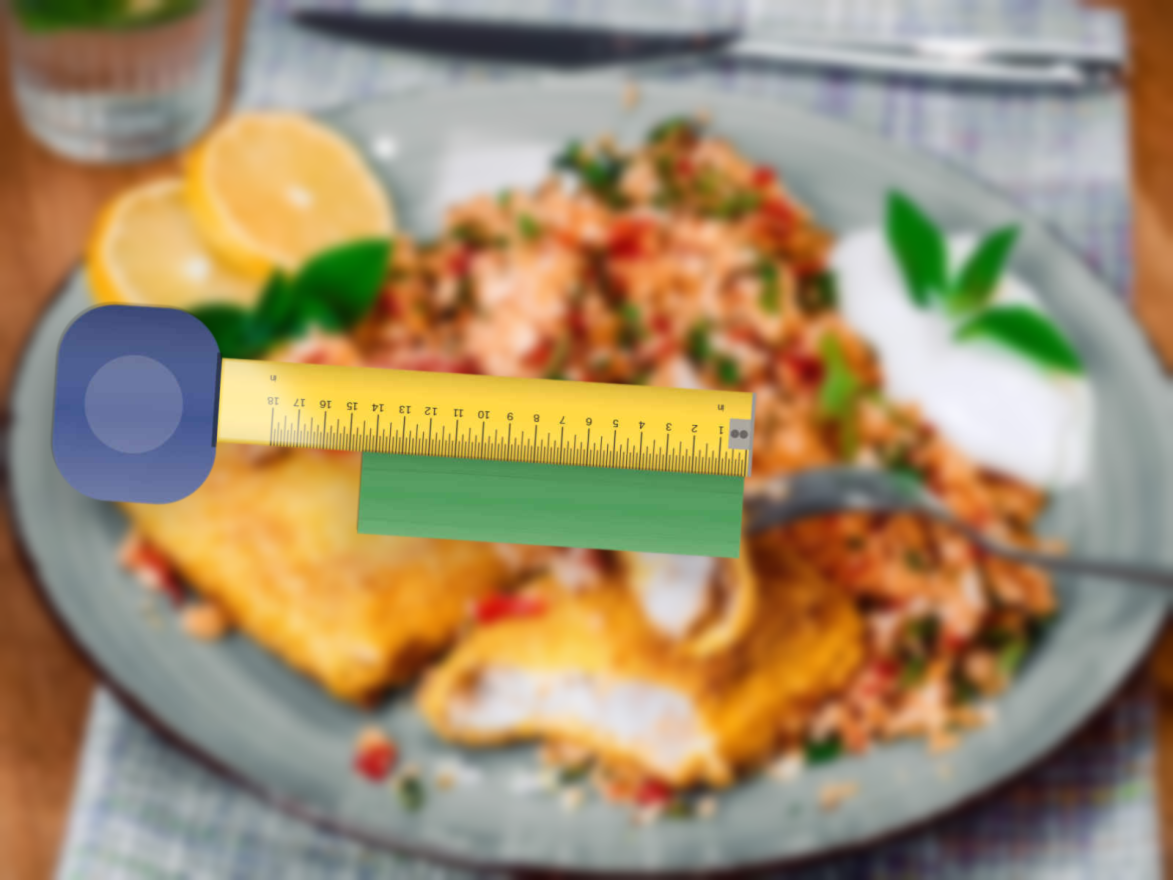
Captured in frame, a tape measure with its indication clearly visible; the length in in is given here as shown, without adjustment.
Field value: 14.5 in
